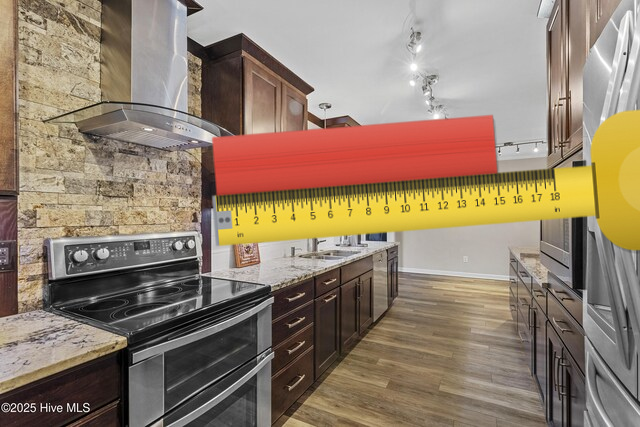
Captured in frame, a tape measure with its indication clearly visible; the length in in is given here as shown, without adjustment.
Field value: 15 in
